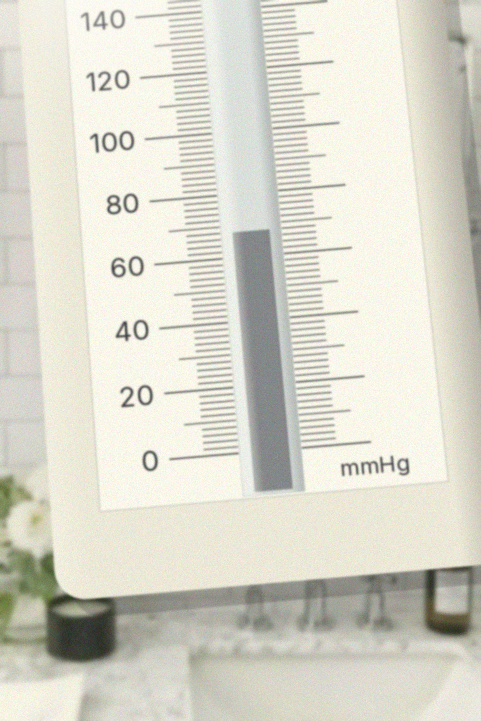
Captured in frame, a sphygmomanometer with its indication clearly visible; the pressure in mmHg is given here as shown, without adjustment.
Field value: 68 mmHg
